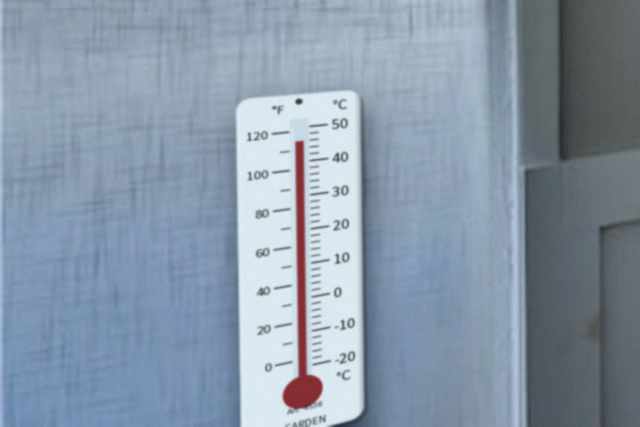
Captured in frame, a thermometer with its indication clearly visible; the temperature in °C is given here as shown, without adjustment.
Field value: 46 °C
